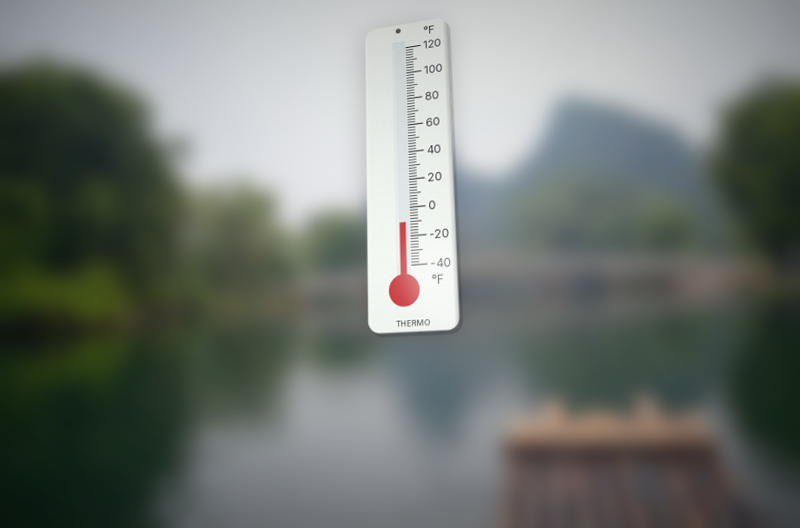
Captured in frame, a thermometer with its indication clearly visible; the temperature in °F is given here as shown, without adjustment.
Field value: -10 °F
